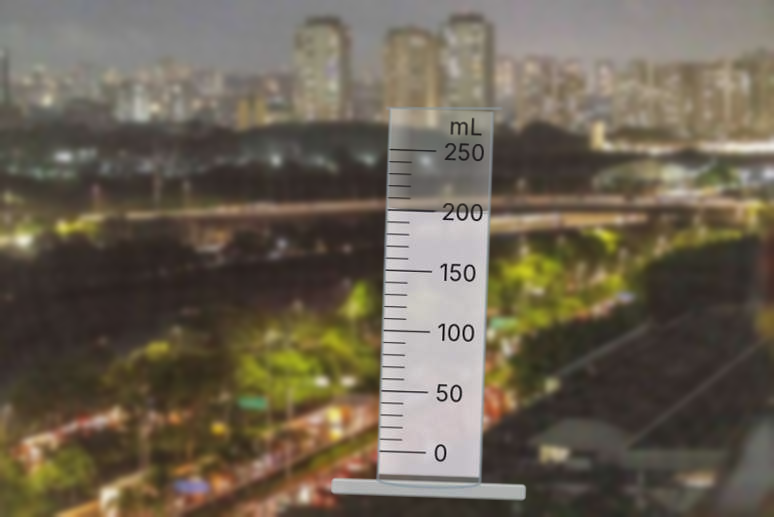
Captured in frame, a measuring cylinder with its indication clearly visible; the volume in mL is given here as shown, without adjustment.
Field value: 200 mL
